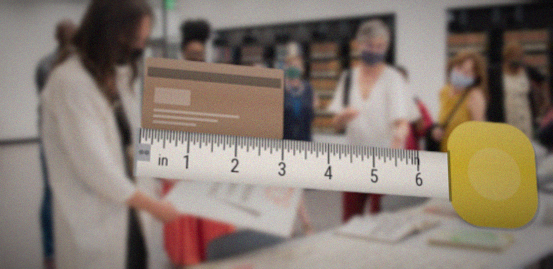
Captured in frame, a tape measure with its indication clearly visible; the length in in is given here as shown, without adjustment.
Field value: 3 in
